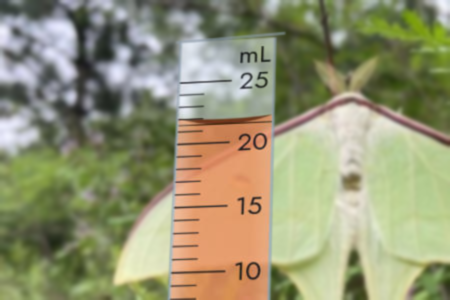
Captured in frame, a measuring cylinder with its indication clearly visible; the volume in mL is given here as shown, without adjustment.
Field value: 21.5 mL
